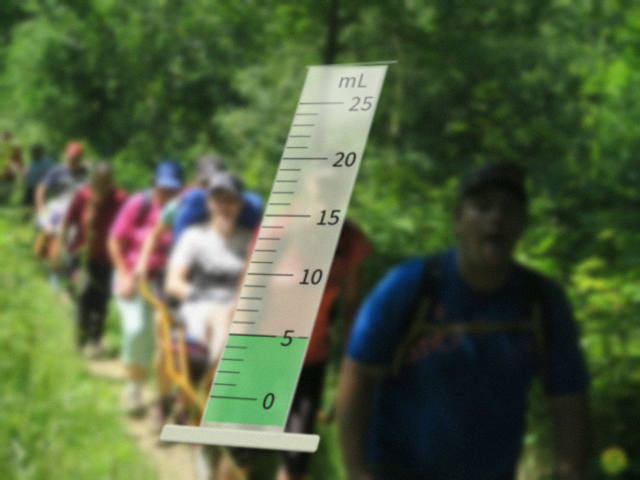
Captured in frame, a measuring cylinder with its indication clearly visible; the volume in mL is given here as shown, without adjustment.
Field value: 5 mL
